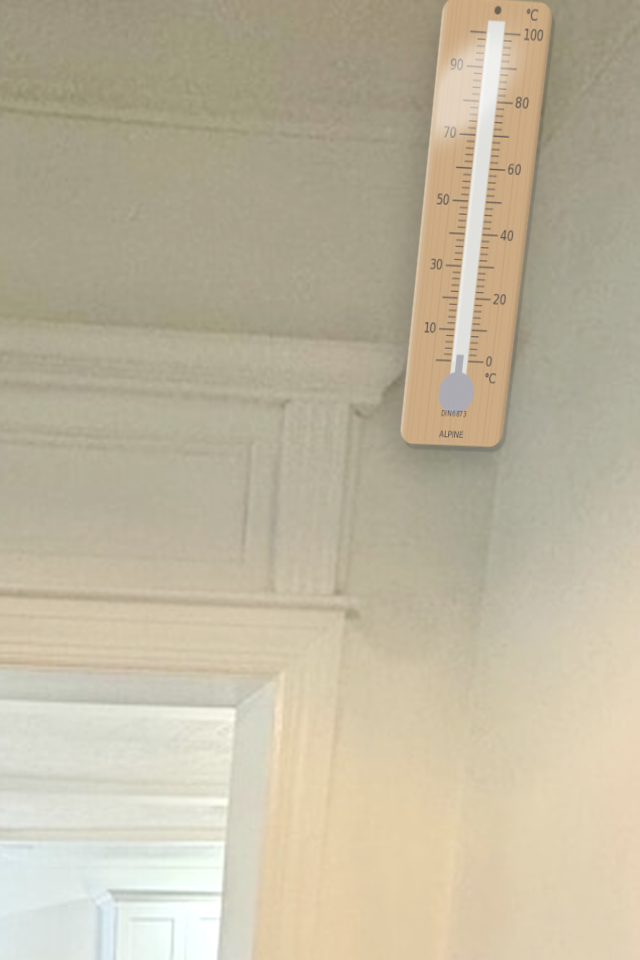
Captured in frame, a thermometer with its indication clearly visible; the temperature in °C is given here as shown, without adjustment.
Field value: 2 °C
